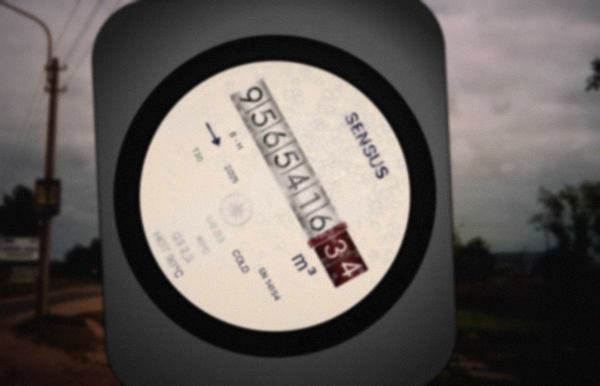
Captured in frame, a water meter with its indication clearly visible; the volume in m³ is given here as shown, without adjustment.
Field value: 9565416.34 m³
